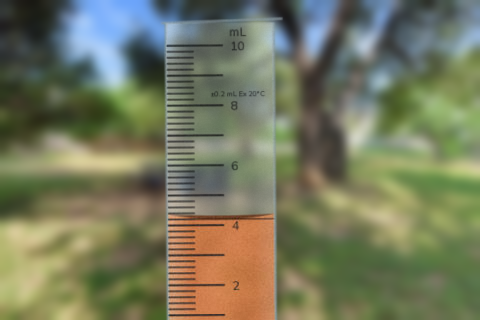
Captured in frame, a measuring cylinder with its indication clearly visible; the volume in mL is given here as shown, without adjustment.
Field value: 4.2 mL
